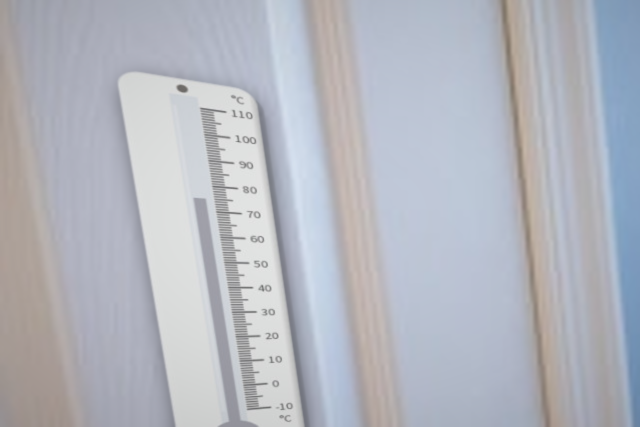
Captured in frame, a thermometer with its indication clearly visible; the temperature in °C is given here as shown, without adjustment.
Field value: 75 °C
